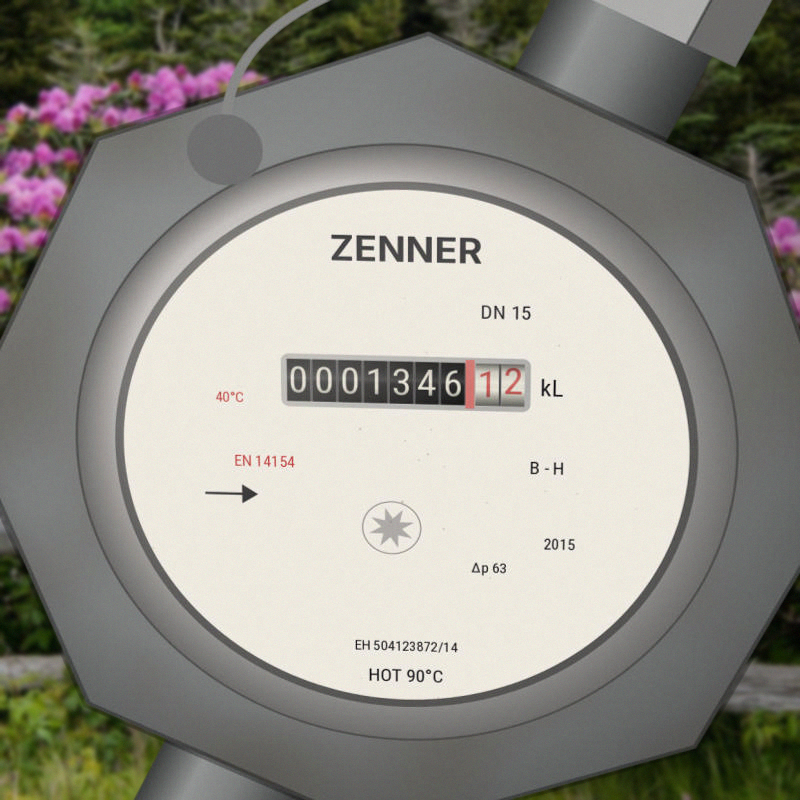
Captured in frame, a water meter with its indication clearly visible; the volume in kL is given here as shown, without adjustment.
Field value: 1346.12 kL
